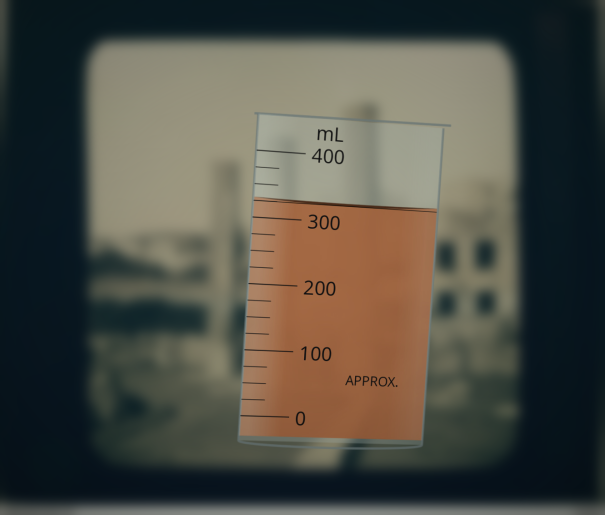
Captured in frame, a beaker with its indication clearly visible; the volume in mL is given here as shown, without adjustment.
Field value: 325 mL
